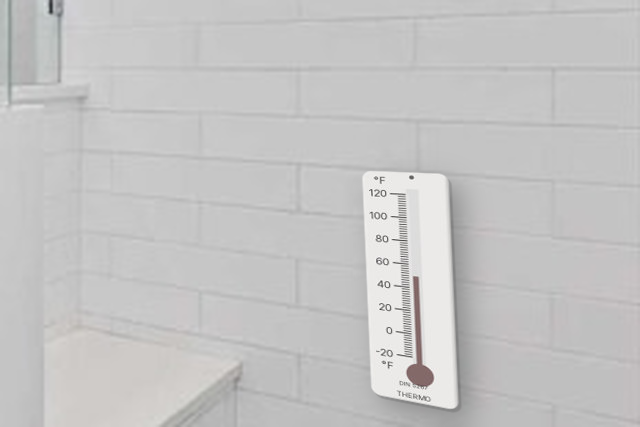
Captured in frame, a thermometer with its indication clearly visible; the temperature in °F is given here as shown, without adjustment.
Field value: 50 °F
